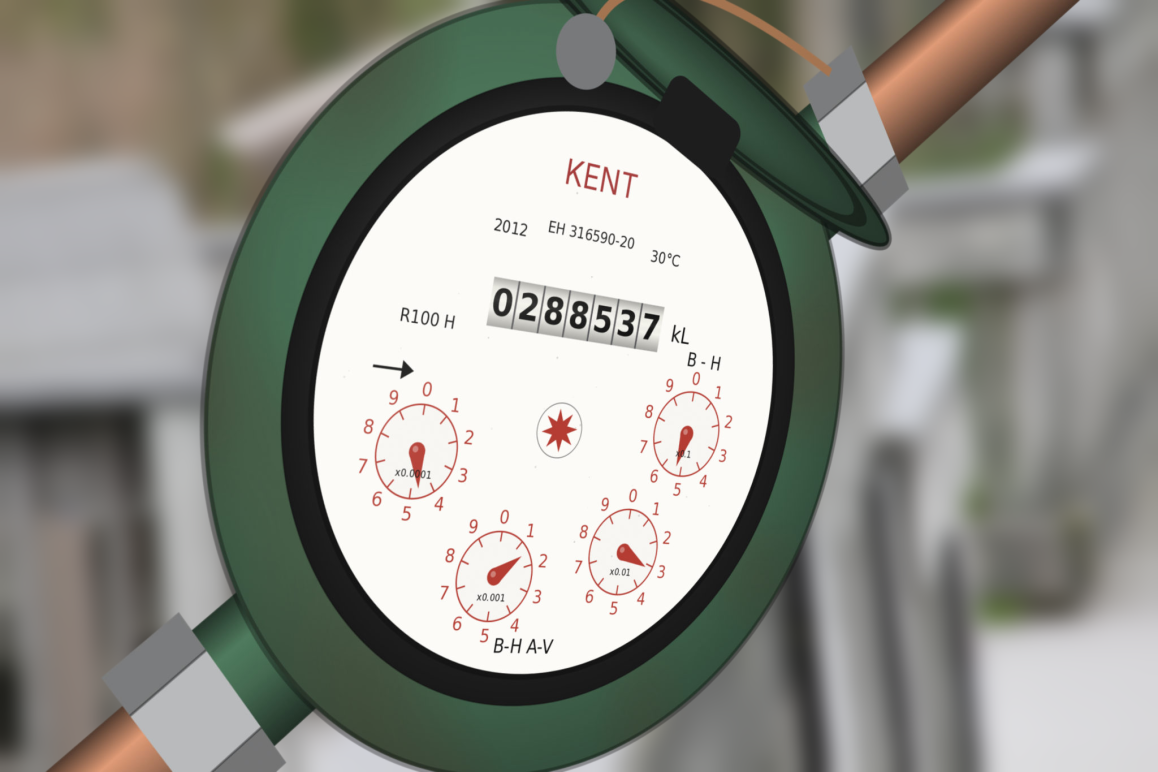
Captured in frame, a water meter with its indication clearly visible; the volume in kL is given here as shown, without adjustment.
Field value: 288537.5314 kL
